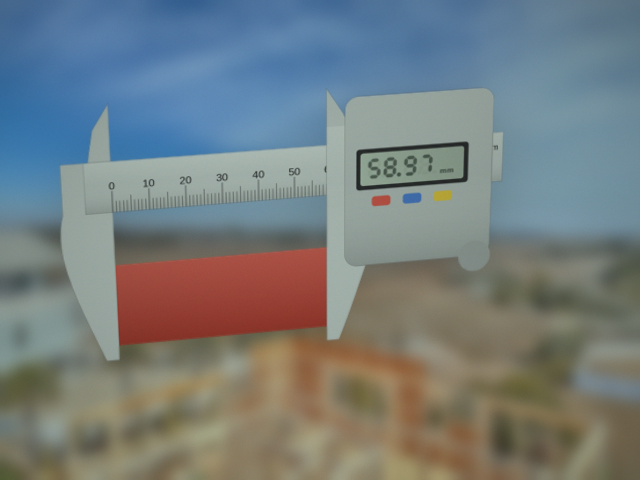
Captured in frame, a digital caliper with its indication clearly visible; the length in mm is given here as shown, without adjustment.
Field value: 58.97 mm
